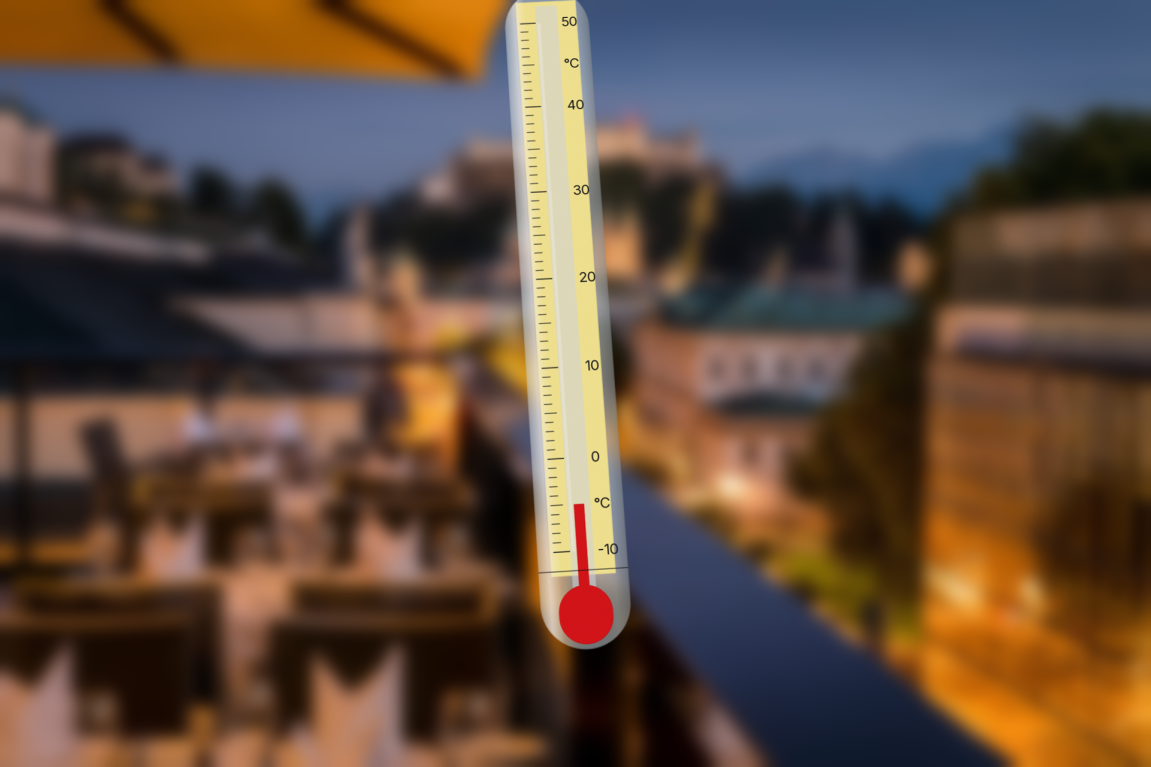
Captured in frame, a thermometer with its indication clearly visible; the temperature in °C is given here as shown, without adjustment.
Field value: -5 °C
